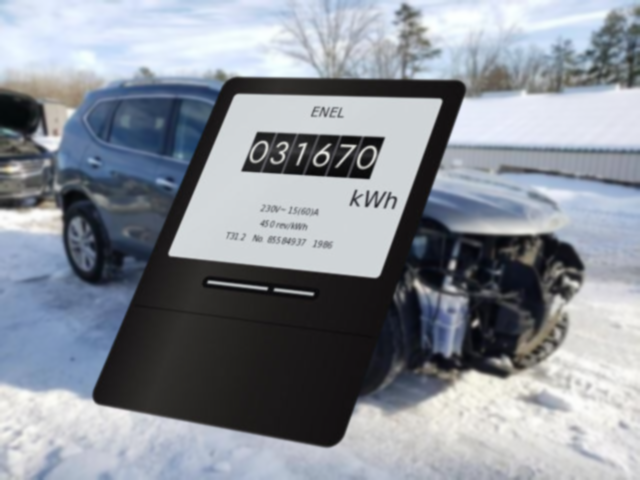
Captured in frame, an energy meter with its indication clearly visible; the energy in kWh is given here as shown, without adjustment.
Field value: 31670 kWh
